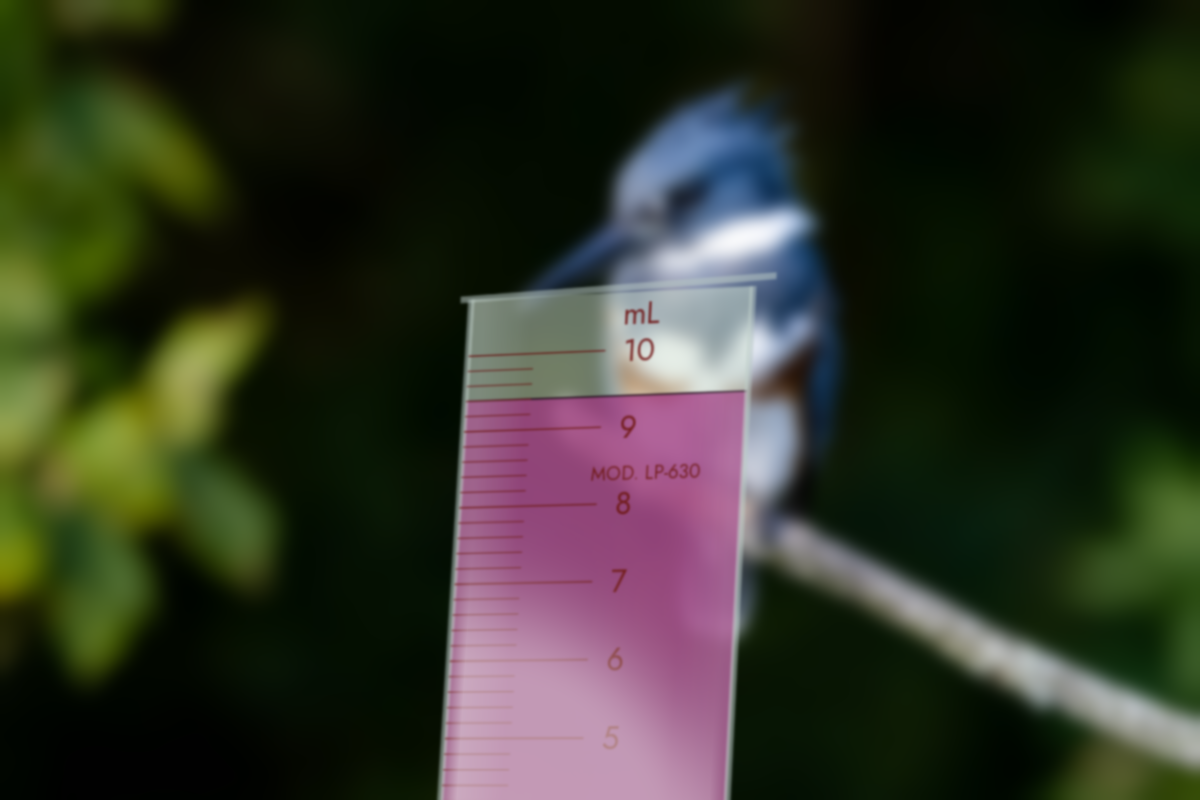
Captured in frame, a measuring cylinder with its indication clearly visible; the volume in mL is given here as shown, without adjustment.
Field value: 9.4 mL
